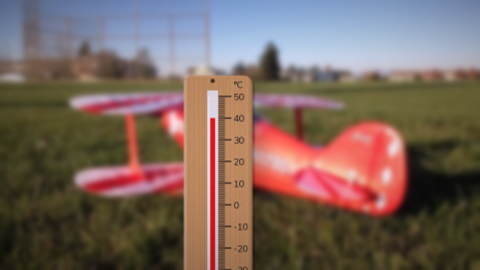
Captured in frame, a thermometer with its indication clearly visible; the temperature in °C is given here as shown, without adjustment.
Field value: 40 °C
